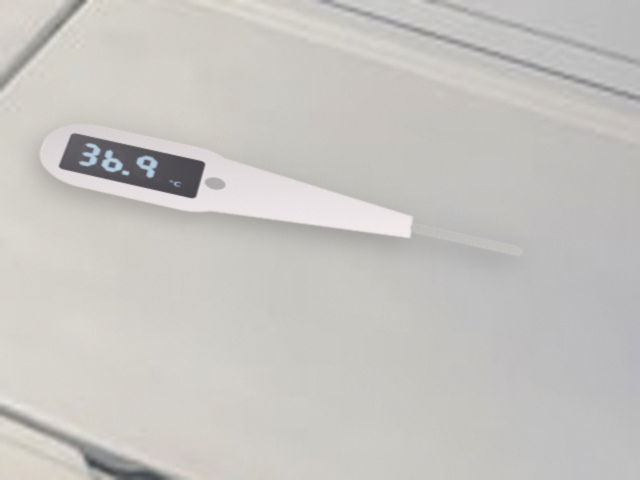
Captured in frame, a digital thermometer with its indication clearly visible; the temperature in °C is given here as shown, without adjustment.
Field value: 36.9 °C
